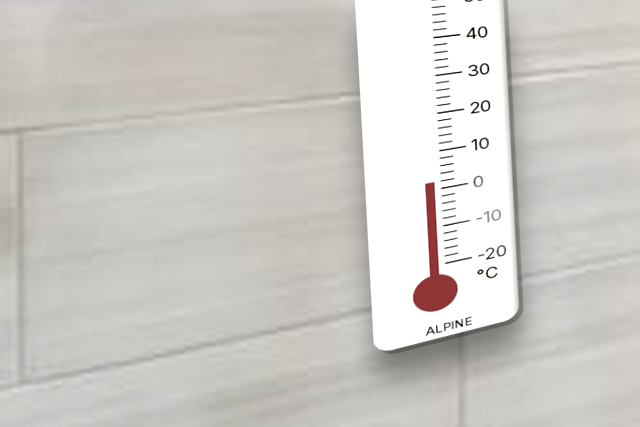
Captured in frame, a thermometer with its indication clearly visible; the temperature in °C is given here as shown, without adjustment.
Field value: 2 °C
